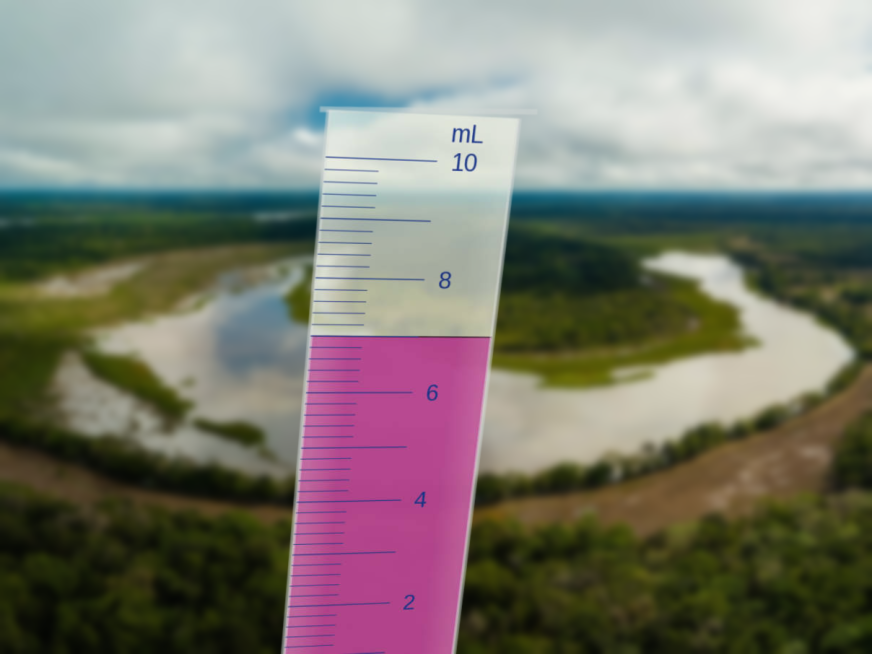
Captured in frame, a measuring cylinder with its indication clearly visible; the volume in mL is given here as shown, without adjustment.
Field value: 7 mL
